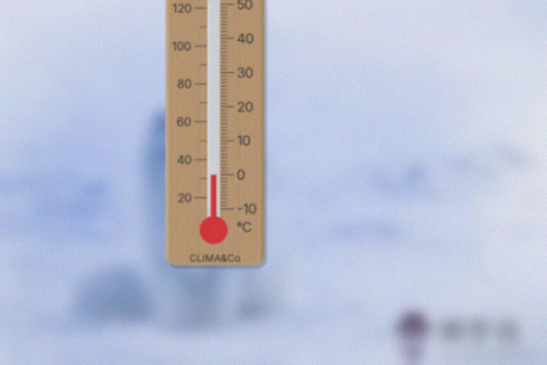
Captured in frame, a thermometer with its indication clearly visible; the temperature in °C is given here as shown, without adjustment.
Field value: 0 °C
